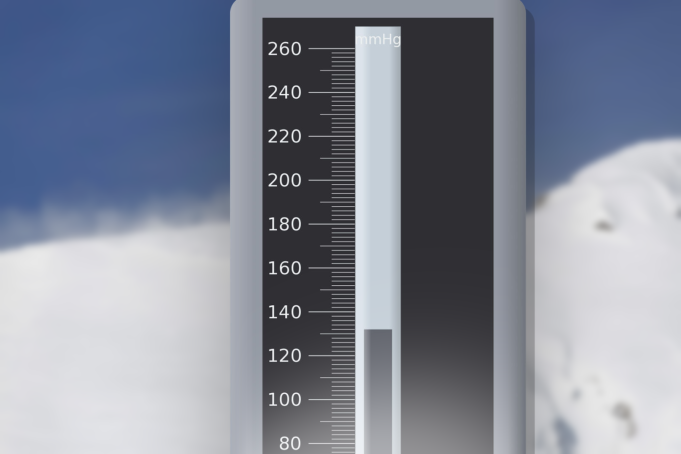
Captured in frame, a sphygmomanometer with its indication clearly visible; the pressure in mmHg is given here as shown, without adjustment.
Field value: 132 mmHg
